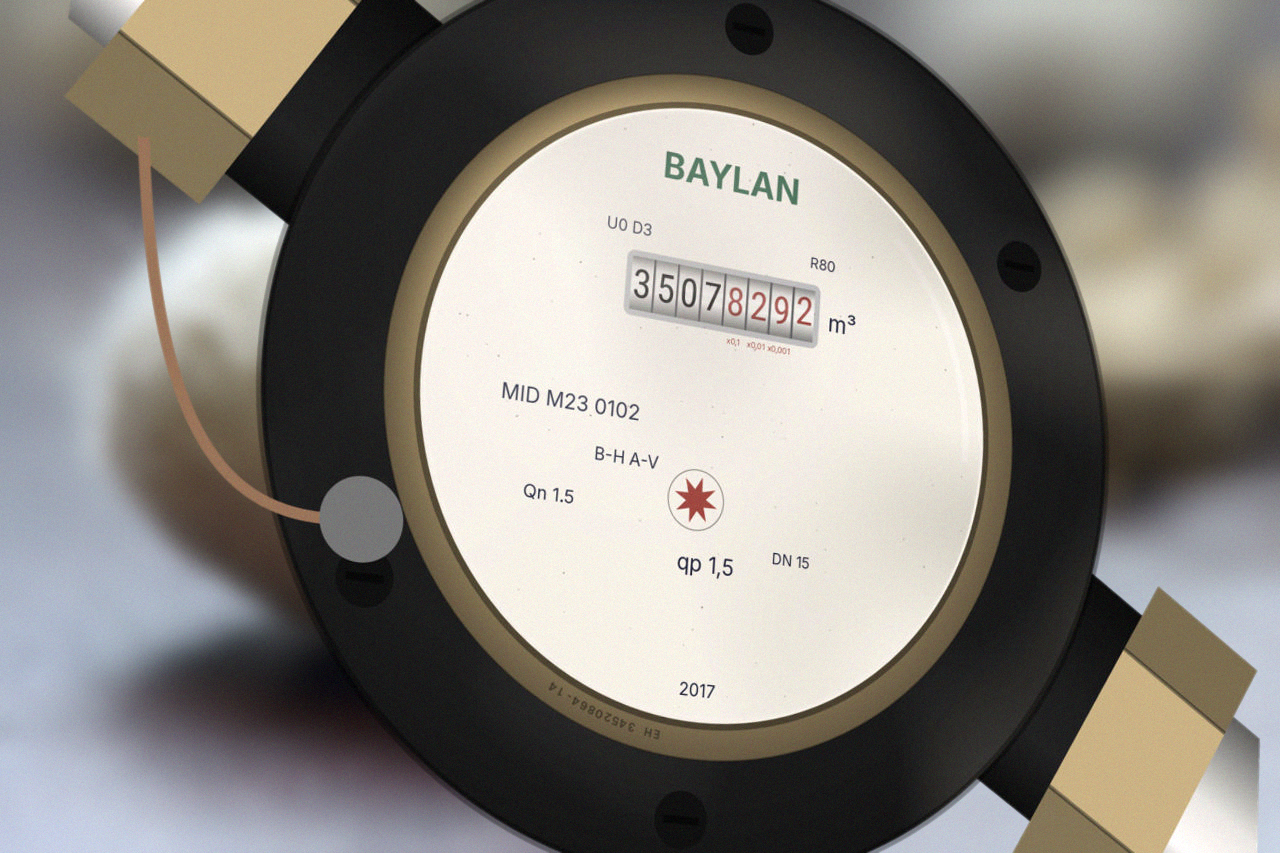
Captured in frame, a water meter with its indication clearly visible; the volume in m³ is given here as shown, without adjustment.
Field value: 3507.8292 m³
